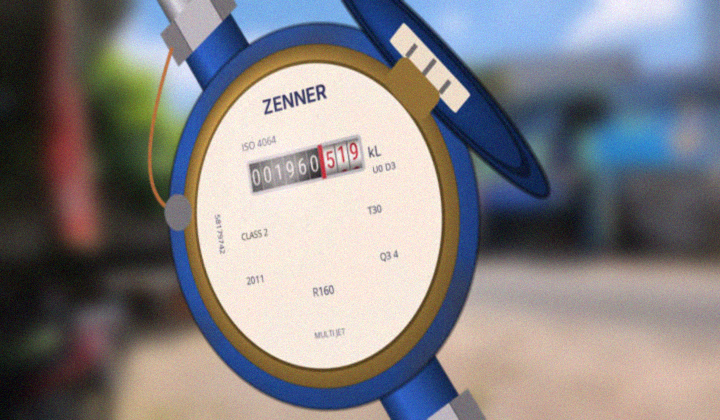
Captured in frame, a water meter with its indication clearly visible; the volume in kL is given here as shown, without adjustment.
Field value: 1960.519 kL
